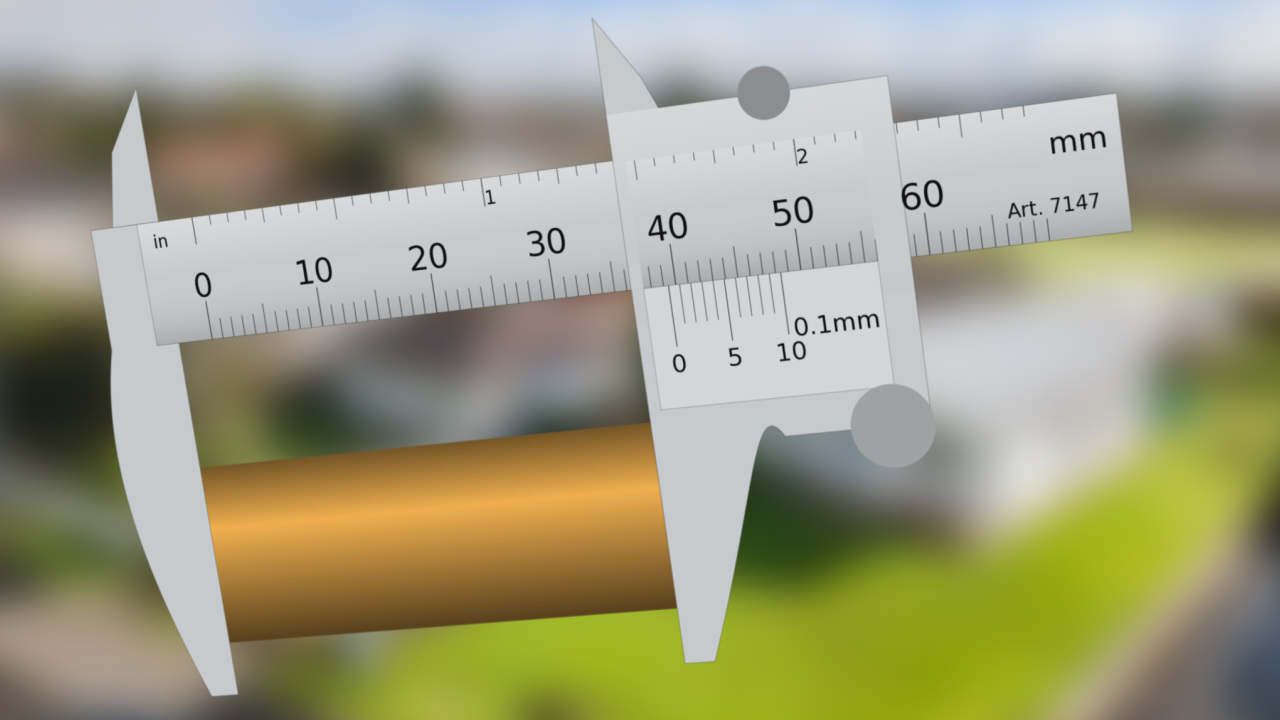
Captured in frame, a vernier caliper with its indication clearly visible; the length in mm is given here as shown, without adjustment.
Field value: 39.4 mm
